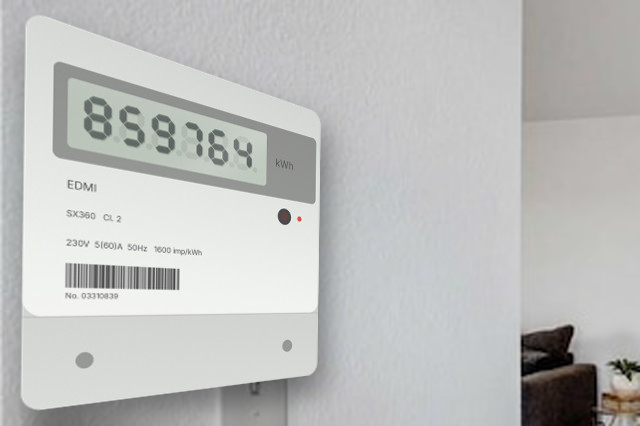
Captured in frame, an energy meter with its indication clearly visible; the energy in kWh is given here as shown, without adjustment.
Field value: 859764 kWh
